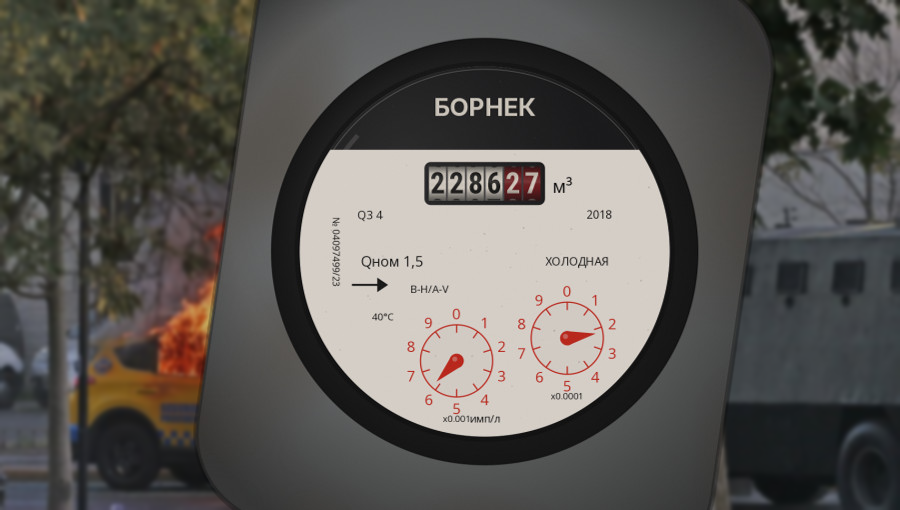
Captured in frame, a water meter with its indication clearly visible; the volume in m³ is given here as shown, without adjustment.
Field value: 2286.2762 m³
